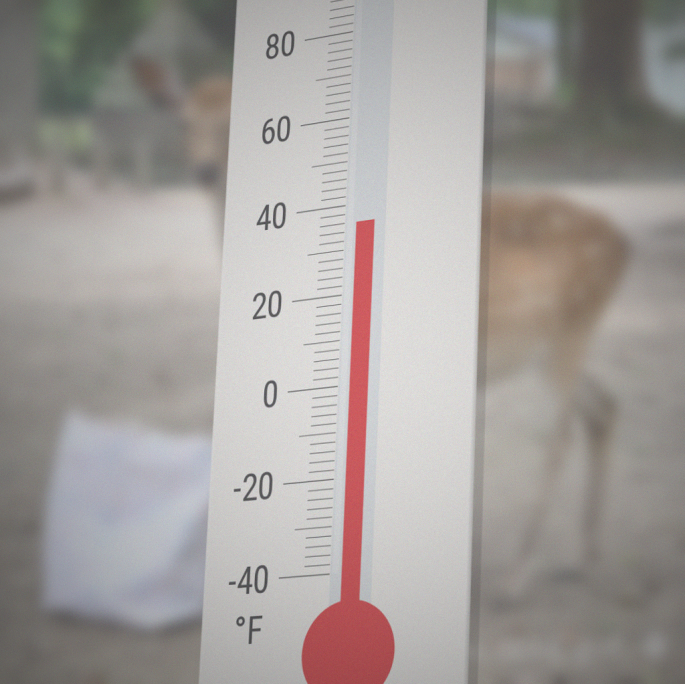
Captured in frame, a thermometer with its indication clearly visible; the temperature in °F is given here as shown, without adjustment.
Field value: 36 °F
